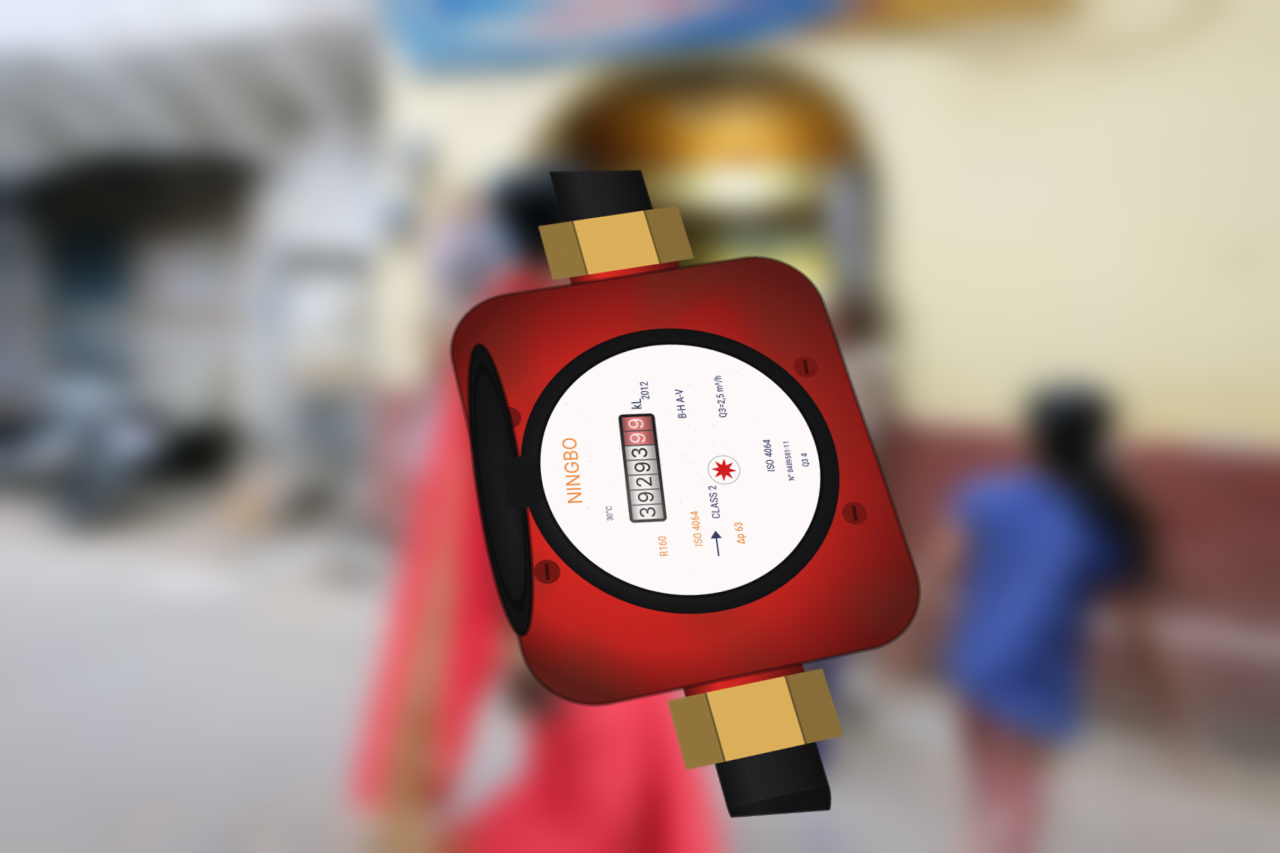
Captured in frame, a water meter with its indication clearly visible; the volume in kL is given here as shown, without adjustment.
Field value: 39293.99 kL
